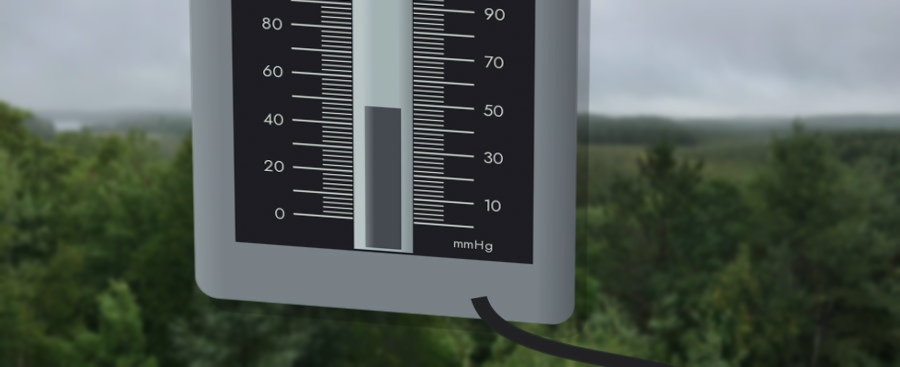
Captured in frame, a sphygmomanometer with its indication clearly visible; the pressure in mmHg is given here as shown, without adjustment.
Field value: 48 mmHg
